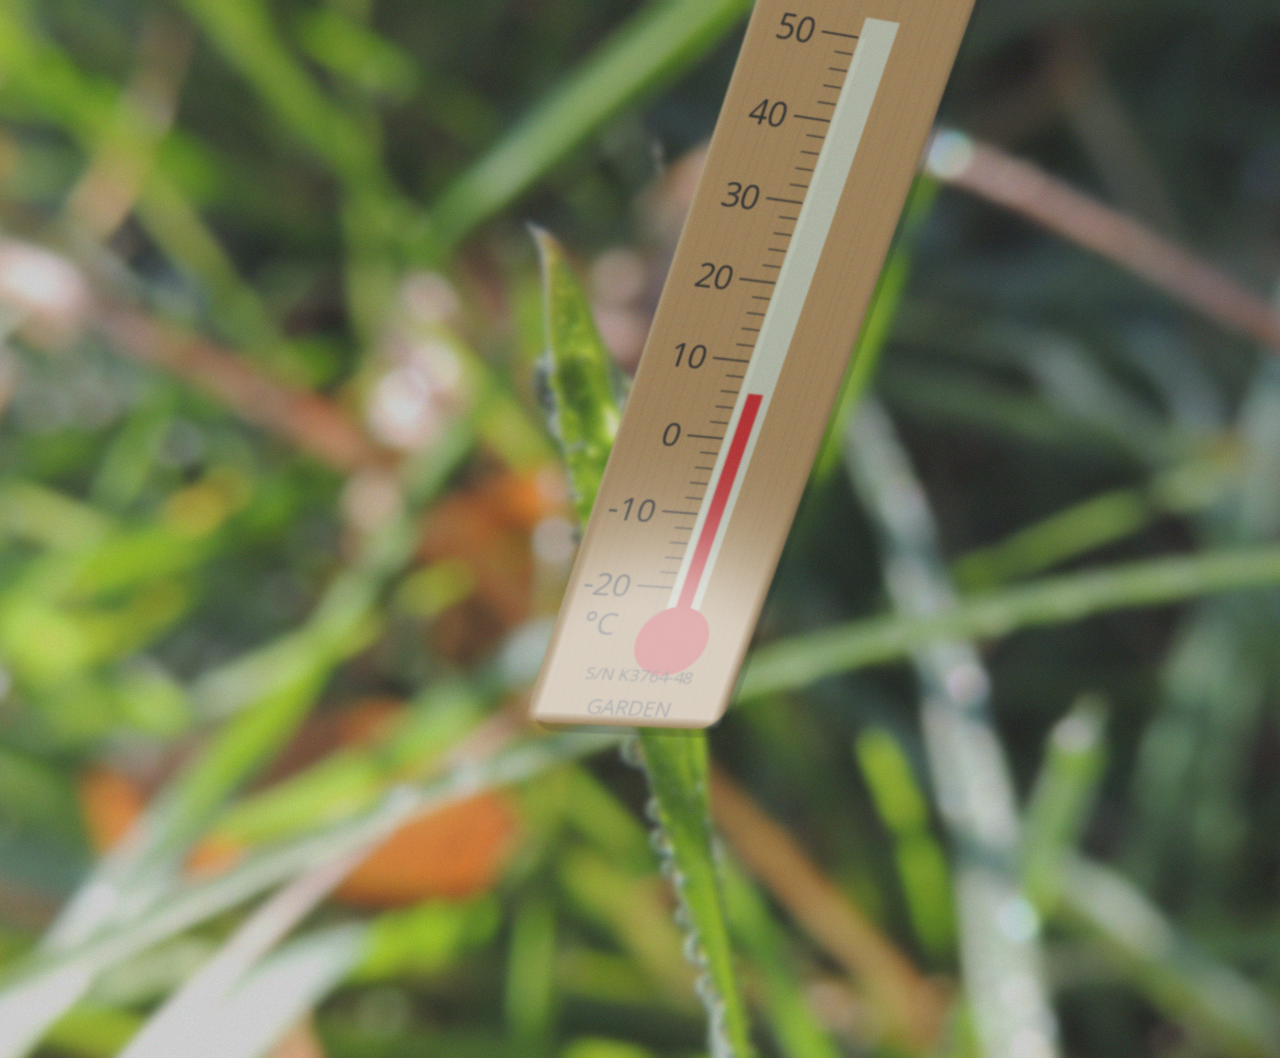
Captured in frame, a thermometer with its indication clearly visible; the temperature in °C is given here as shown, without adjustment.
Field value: 6 °C
